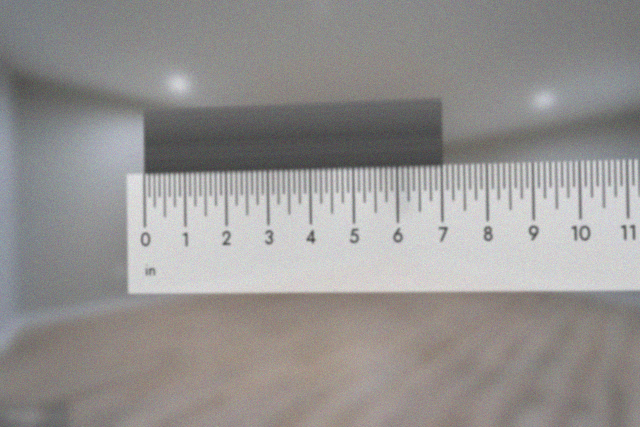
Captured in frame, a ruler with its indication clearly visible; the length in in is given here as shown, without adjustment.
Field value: 7 in
